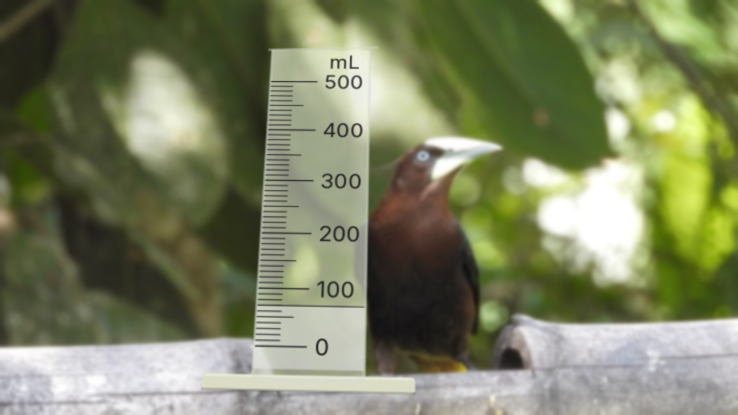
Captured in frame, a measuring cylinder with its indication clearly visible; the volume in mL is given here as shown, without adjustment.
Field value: 70 mL
